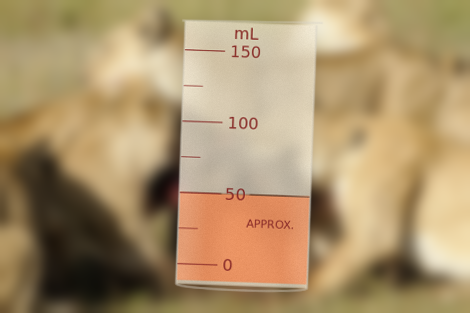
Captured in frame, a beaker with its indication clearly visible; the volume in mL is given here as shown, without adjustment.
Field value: 50 mL
